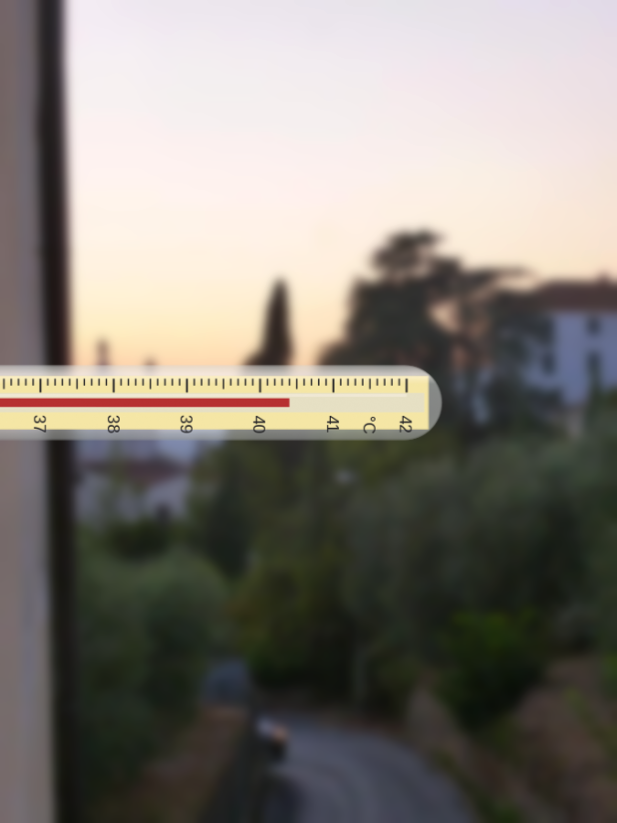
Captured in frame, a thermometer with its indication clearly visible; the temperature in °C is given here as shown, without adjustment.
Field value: 40.4 °C
